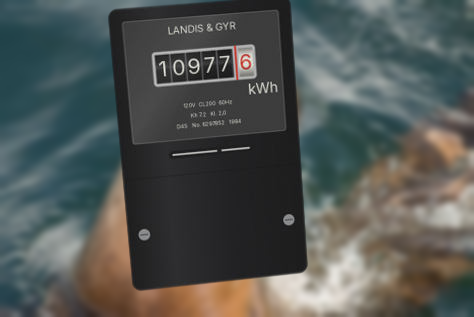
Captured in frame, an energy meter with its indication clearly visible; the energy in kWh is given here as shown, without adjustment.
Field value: 10977.6 kWh
